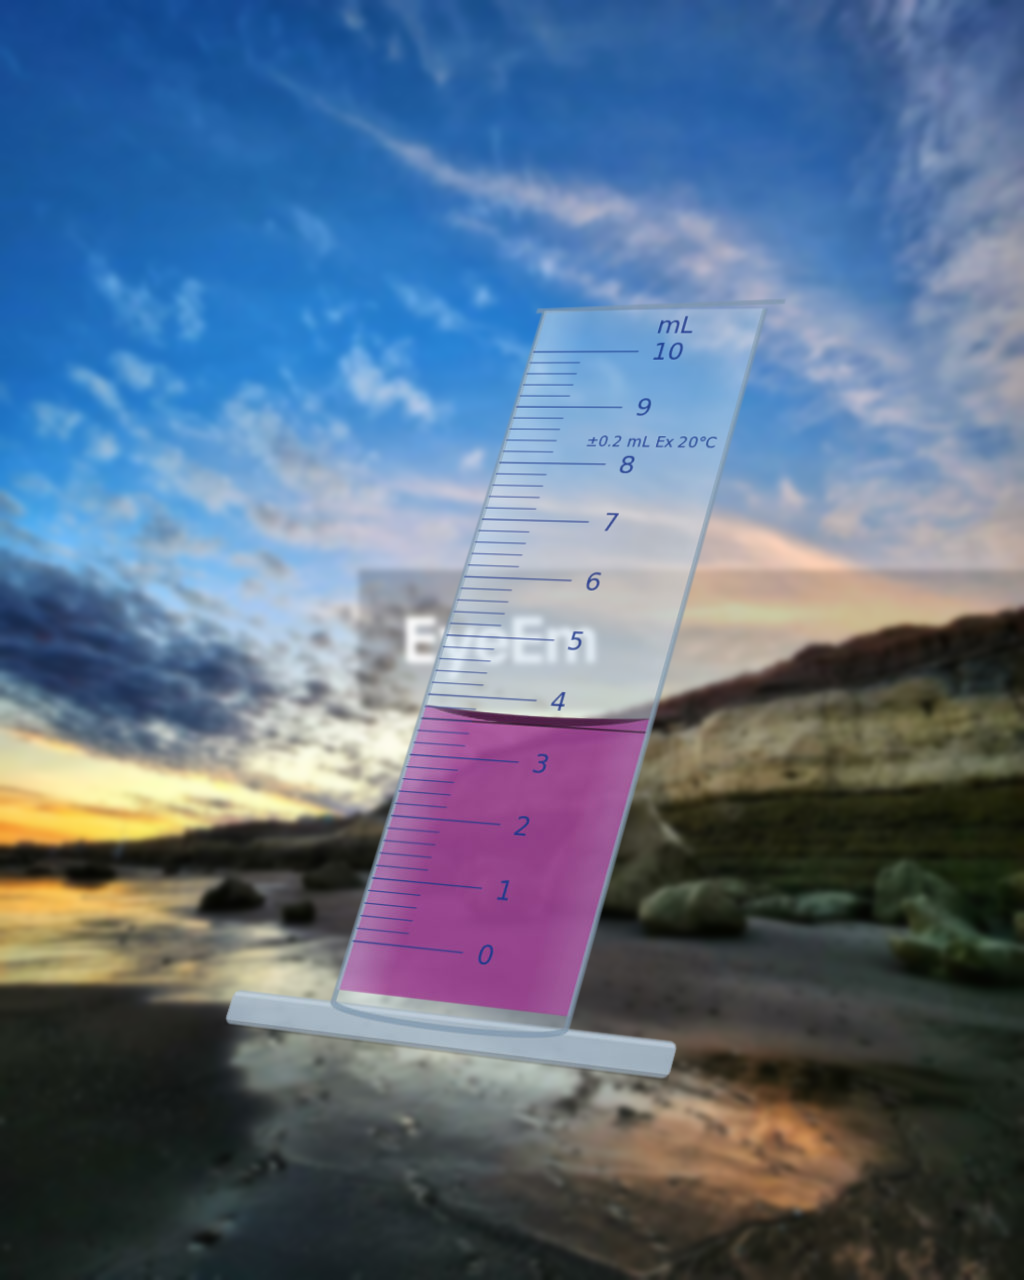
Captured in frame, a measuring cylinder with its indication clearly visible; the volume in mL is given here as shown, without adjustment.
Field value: 3.6 mL
